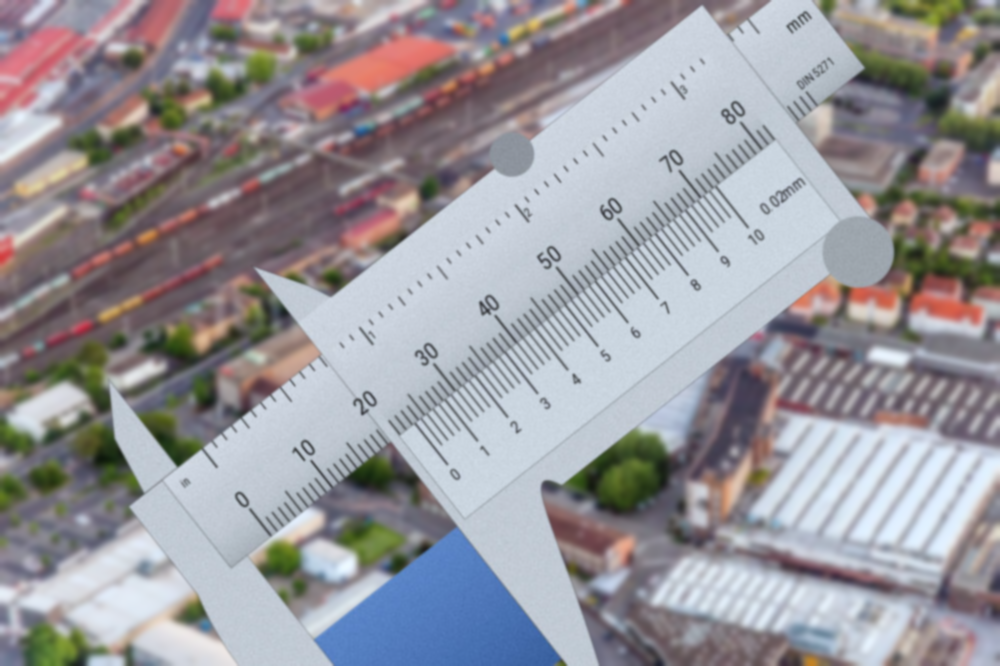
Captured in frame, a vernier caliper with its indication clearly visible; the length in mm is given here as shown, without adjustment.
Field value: 23.4 mm
